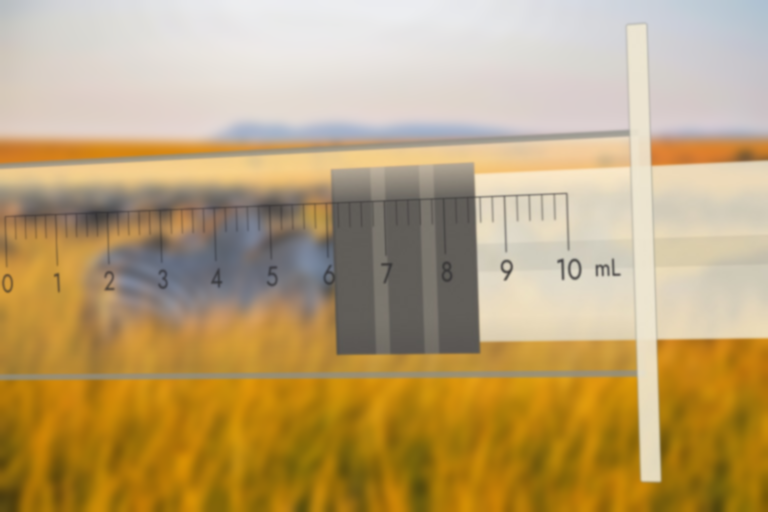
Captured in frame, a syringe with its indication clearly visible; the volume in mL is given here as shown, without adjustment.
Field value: 6.1 mL
